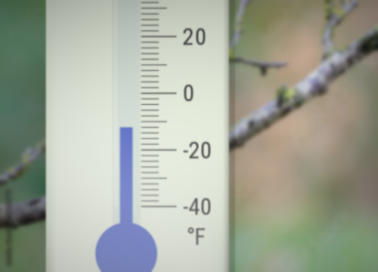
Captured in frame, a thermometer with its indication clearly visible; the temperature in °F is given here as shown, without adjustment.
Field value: -12 °F
